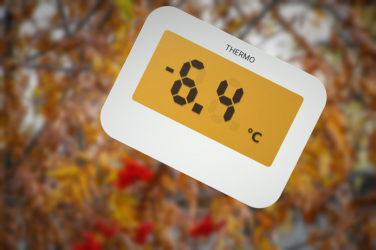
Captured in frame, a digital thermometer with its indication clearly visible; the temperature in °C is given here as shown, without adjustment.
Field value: -6.4 °C
